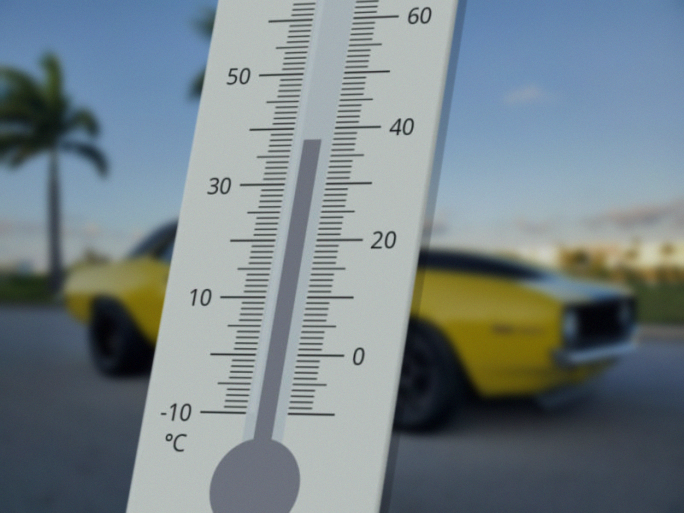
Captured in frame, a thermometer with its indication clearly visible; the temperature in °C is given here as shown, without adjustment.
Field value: 38 °C
